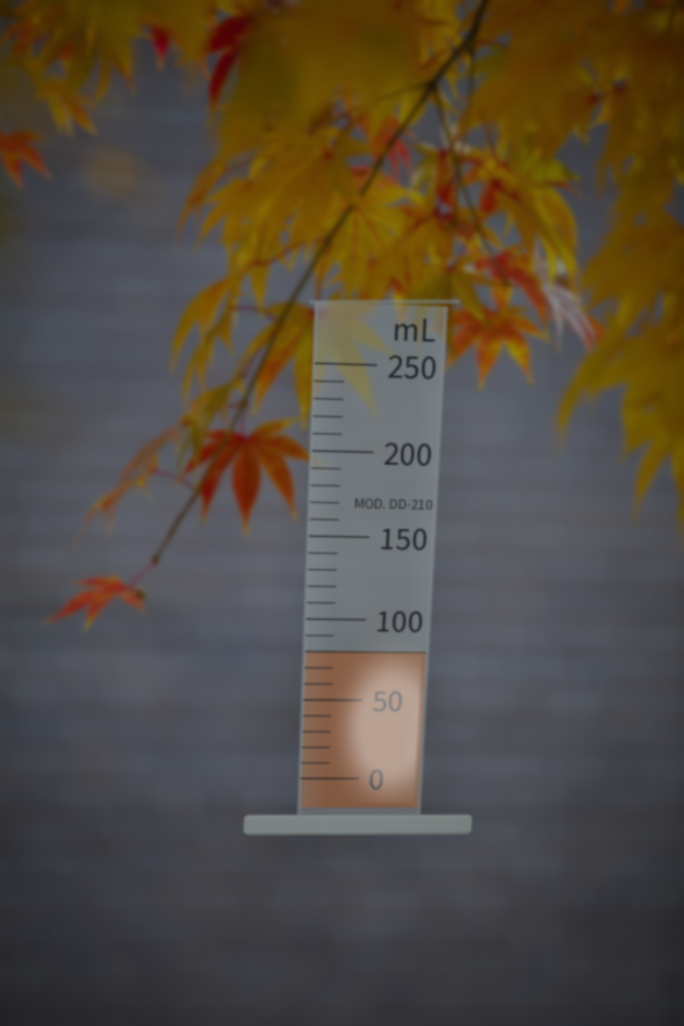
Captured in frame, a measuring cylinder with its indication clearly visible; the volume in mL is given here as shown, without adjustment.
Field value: 80 mL
